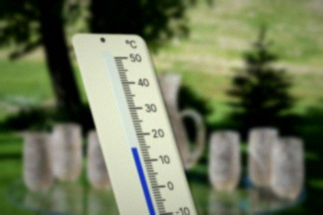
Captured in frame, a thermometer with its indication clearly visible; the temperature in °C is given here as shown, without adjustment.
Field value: 15 °C
